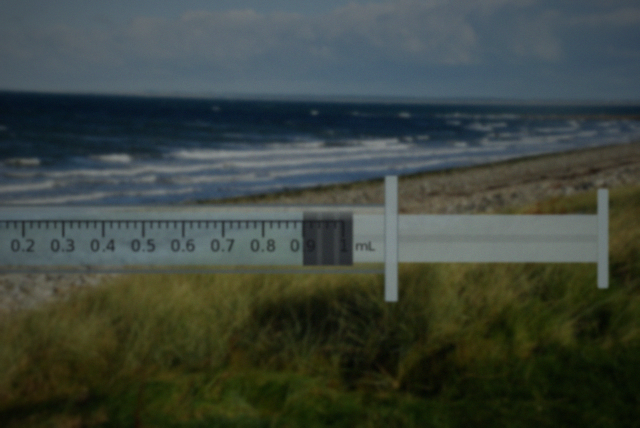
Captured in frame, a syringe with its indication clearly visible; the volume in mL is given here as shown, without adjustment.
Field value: 0.9 mL
